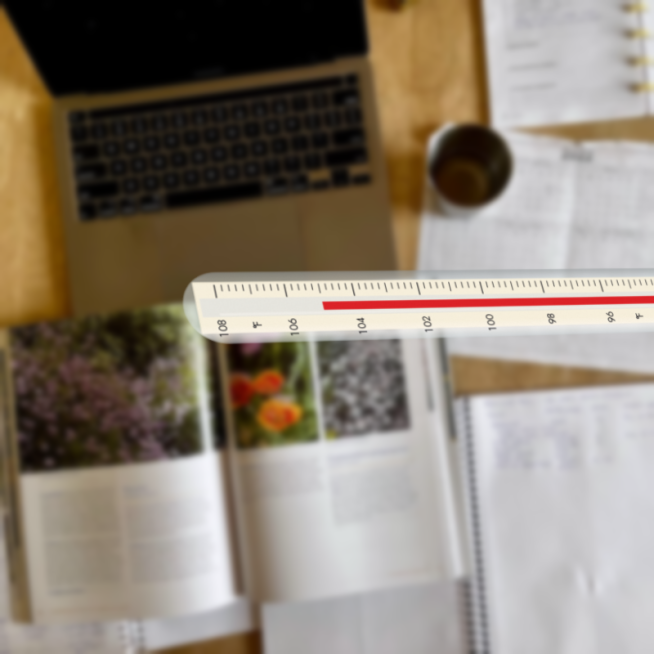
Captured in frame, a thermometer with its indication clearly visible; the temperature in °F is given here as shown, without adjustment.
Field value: 105 °F
